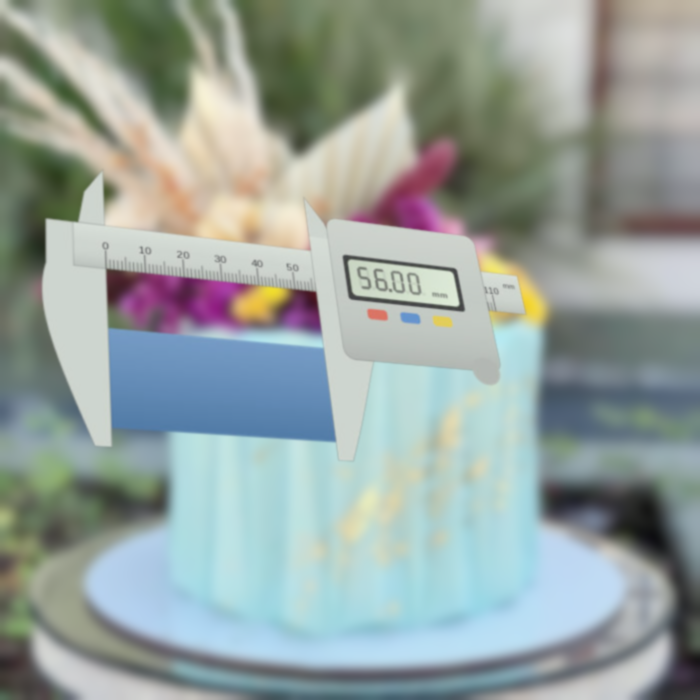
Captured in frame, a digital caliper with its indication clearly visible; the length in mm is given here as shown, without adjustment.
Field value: 56.00 mm
